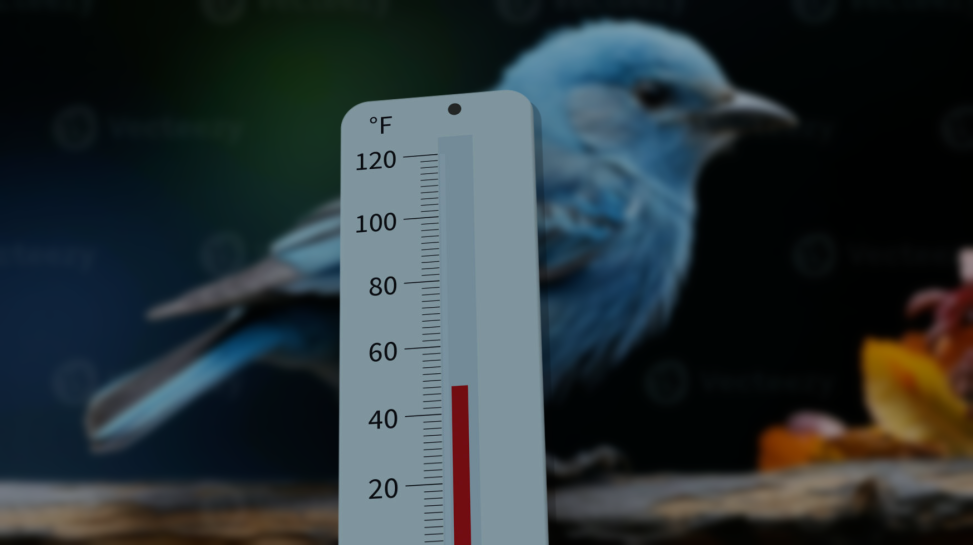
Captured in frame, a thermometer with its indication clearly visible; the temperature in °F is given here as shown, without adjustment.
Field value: 48 °F
